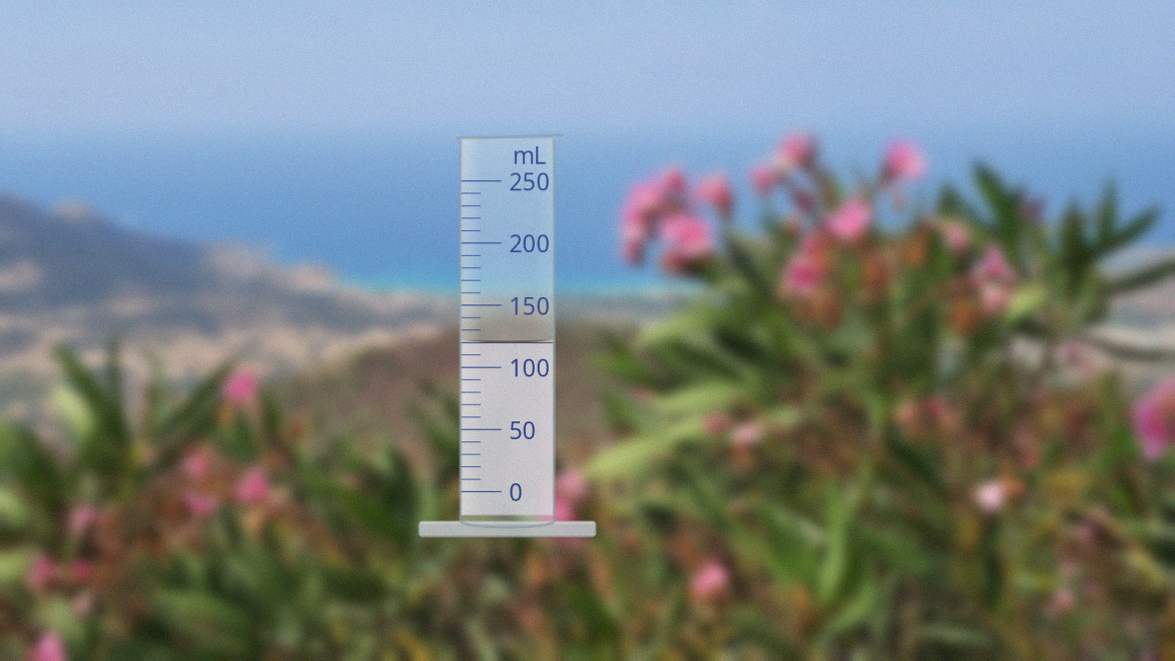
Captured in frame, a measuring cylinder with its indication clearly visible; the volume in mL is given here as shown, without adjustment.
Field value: 120 mL
